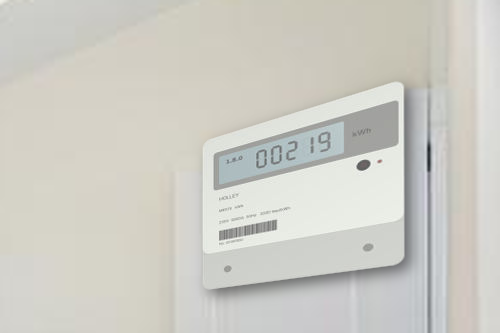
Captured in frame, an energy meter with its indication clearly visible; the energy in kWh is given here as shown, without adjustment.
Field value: 219 kWh
